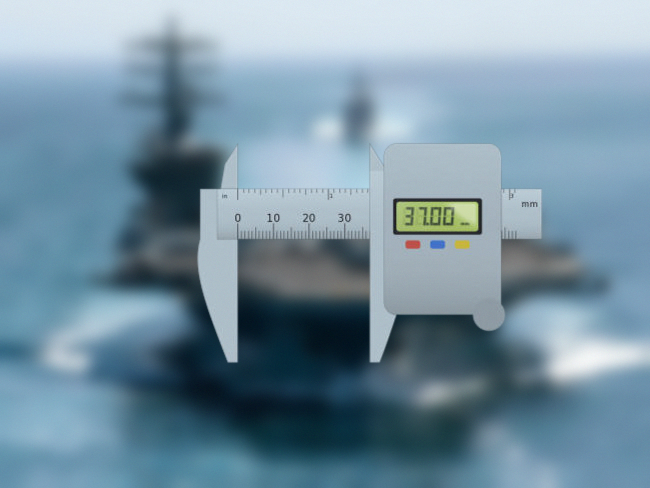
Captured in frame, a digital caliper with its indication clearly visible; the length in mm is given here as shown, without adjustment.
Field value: 37.00 mm
